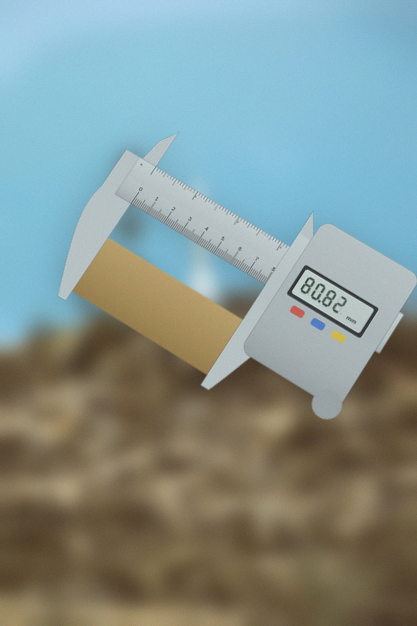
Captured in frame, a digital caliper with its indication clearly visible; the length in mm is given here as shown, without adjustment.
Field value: 80.82 mm
